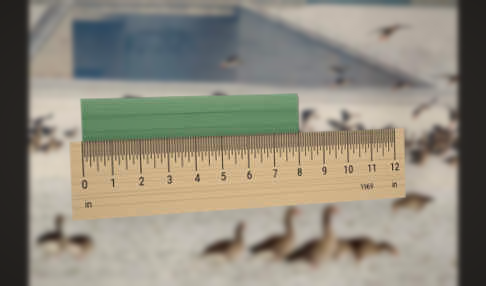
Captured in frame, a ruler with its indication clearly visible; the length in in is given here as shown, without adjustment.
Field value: 8 in
